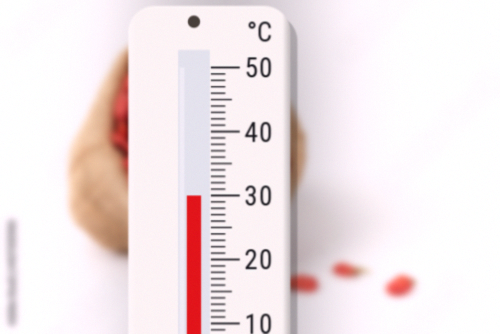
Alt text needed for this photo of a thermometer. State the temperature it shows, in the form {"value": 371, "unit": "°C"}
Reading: {"value": 30, "unit": "°C"}
